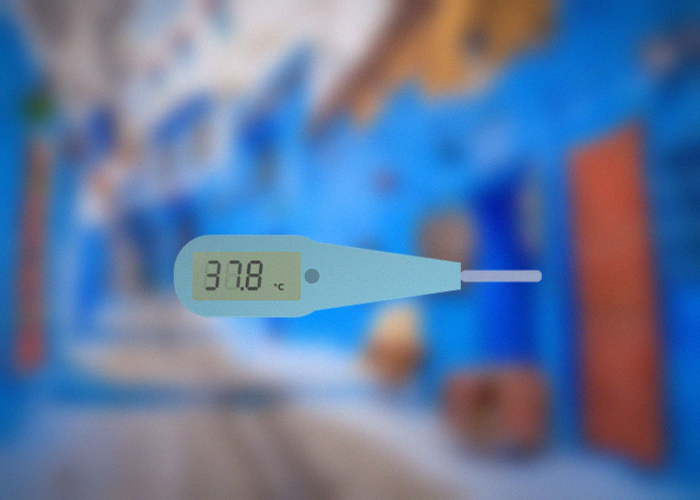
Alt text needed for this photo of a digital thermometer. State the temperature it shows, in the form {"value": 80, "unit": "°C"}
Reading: {"value": 37.8, "unit": "°C"}
